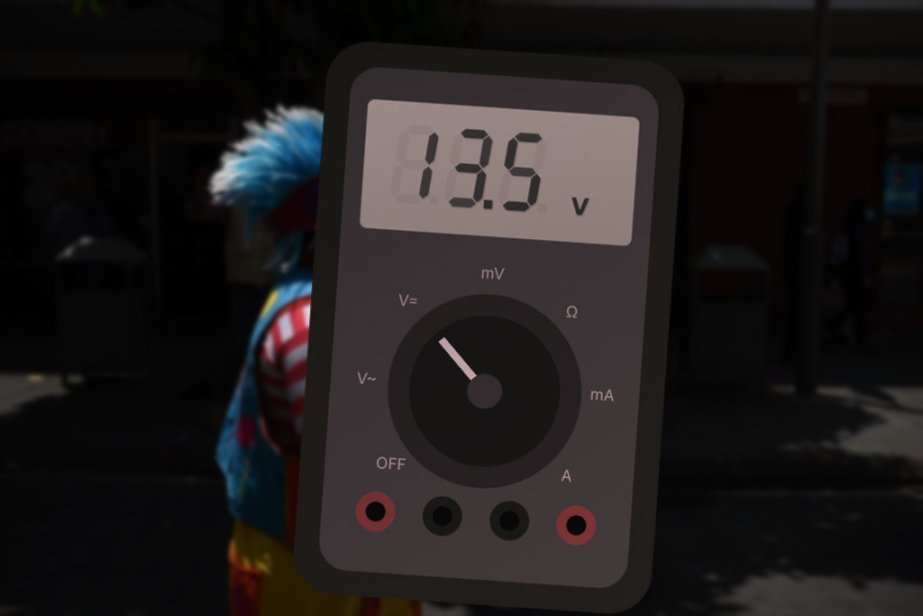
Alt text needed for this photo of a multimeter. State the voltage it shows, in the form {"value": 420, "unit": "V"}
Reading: {"value": 13.5, "unit": "V"}
